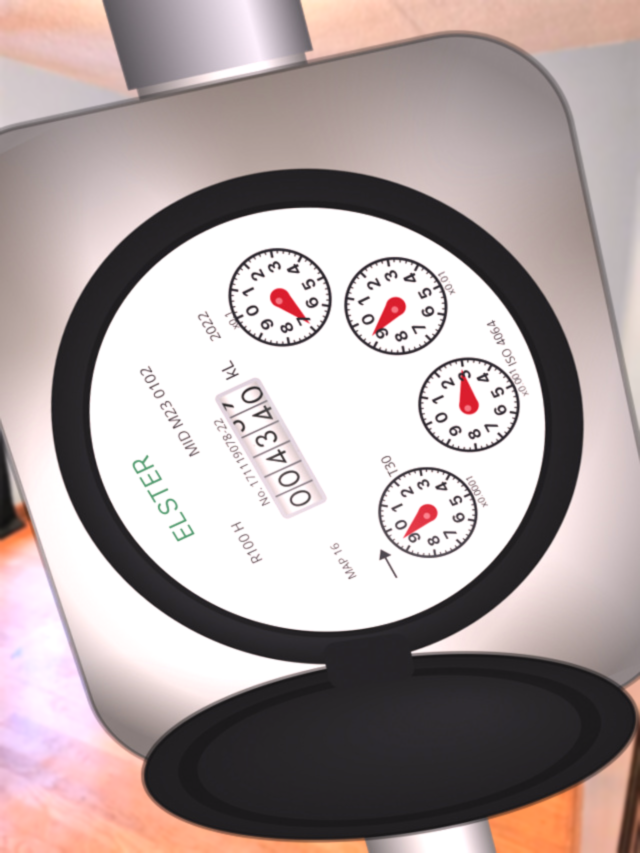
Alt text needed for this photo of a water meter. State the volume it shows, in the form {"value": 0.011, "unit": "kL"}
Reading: {"value": 4339.6929, "unit": "kL"}
